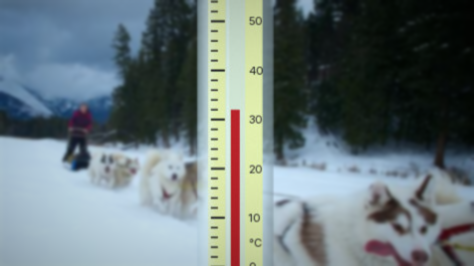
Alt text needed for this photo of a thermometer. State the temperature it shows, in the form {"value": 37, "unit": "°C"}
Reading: {"value": 32, "unit": "°C"}
